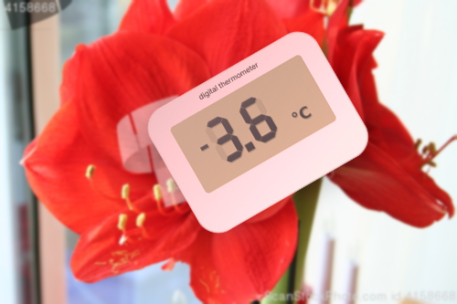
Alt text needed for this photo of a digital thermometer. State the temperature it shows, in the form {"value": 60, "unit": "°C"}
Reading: {"value": -3.6, "unit": "°C"}
